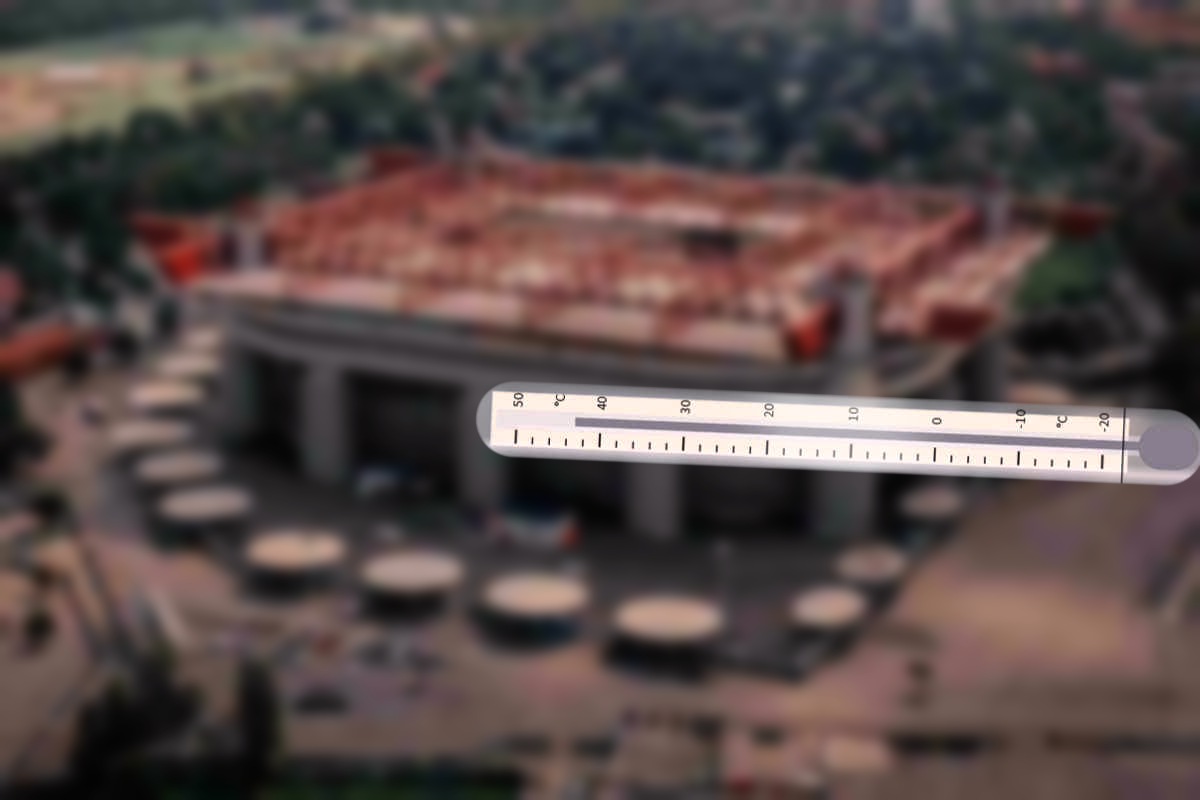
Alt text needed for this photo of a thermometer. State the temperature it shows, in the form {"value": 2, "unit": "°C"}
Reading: {"value": 43, "unit": "°C"}
